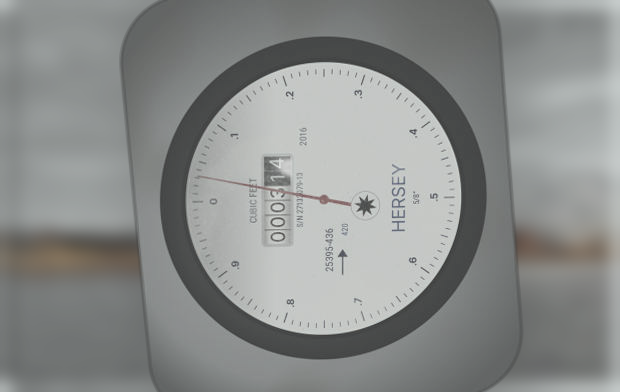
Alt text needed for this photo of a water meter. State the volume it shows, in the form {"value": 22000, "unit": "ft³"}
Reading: {"value": 314.03, "unit": "ft³"}
